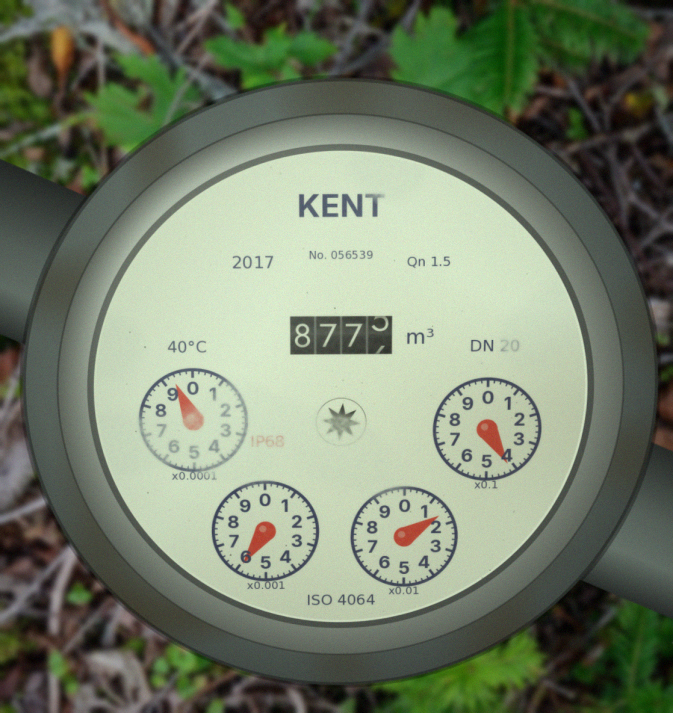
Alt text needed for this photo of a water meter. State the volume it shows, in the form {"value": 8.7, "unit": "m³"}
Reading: {"value": 8775.4159, "unit": "m³"}
